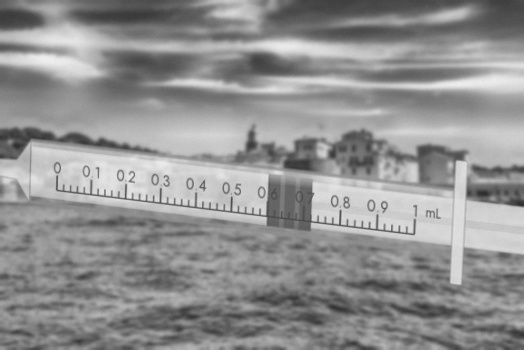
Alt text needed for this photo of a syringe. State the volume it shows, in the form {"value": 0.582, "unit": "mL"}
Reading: {"value": 0.6, "unit": "mL"}
